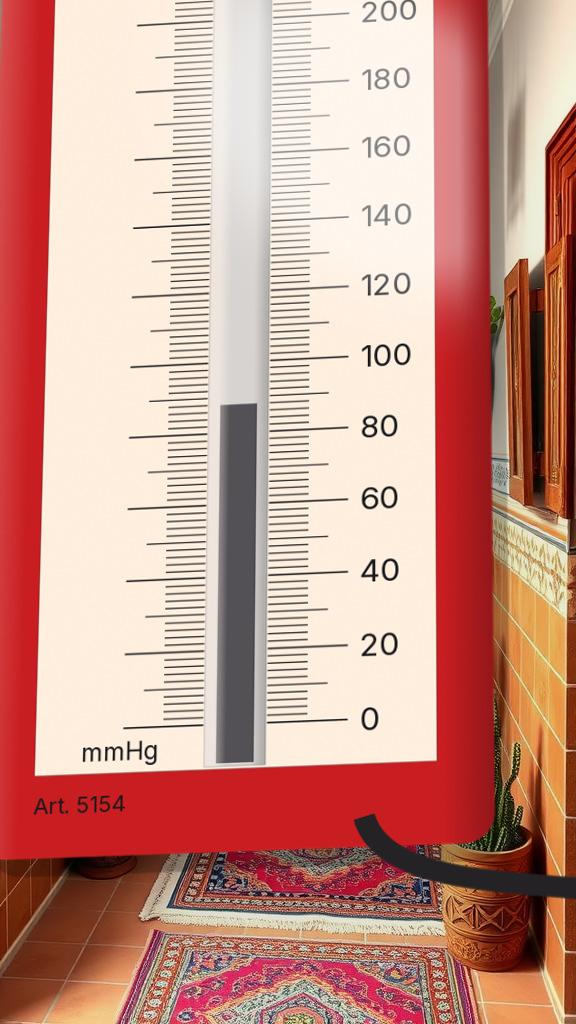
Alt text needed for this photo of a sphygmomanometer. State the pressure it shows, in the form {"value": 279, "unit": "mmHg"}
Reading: {"value": 88, "unit": "mmHg"}
